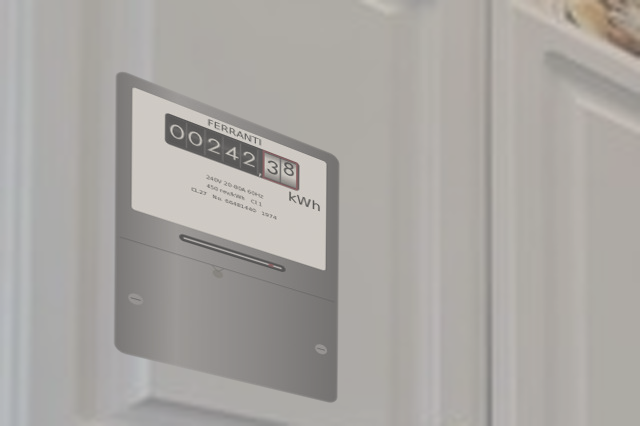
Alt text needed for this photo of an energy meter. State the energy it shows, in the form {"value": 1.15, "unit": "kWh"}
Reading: {"value": 242.38, "unit": "kWh"}
